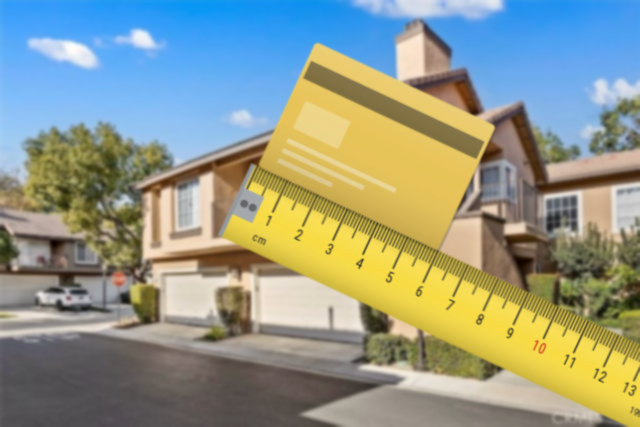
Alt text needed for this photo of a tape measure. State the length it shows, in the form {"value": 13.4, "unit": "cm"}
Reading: {"value": 6, "unit": "cm"}
